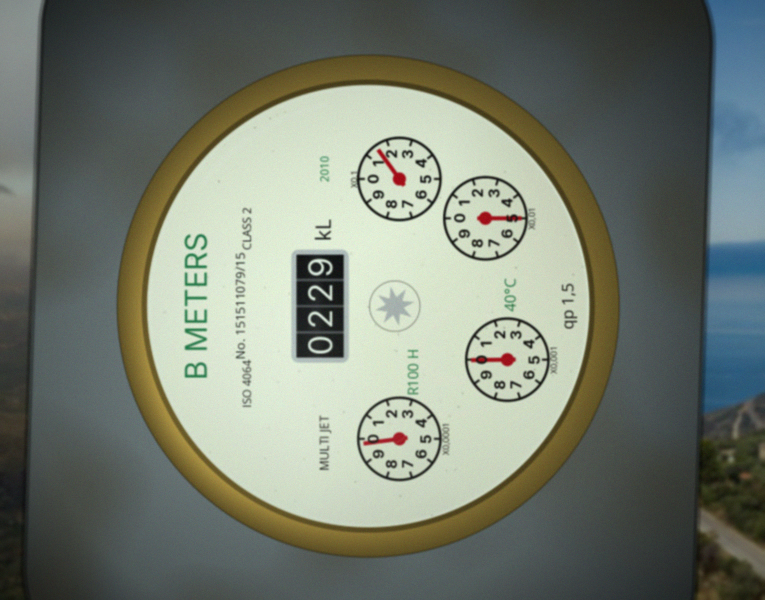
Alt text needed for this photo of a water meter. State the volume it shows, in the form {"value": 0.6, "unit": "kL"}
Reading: {"value": 229.1499, "unit": "kL"}
